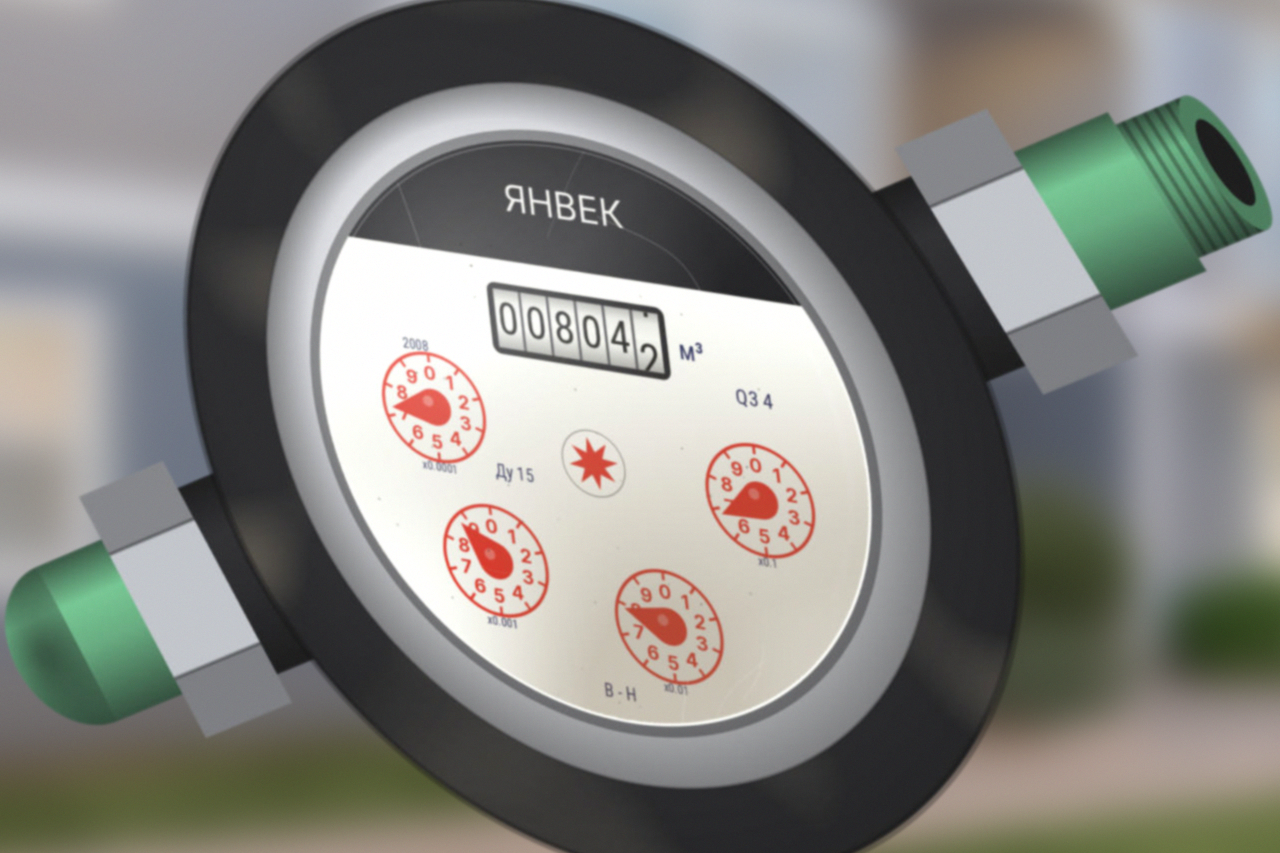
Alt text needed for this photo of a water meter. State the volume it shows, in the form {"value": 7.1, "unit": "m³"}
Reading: {"value": 8041.6787, "unit": "m³"}
